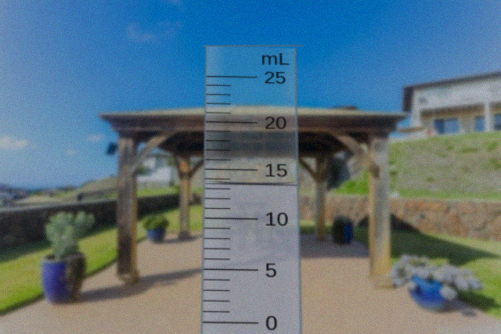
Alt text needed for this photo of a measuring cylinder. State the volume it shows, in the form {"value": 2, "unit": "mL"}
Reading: {"value": 13.5, "unit": "mL"}
